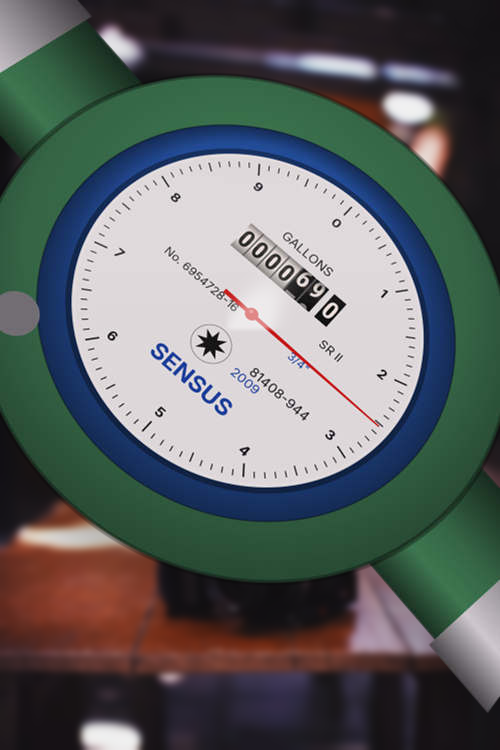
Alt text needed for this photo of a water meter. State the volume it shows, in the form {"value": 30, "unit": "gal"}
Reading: {"value": 692.5, "unit": "gal"}
